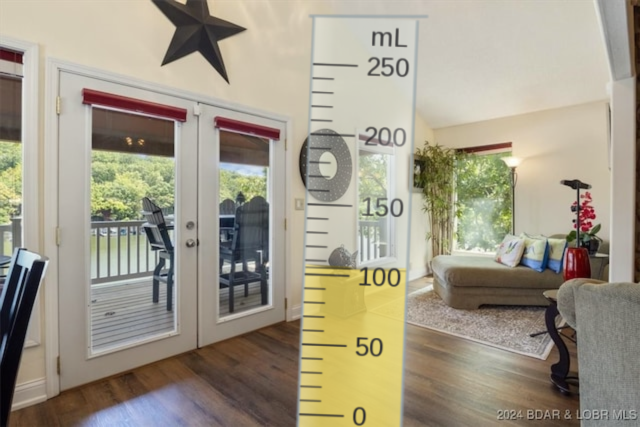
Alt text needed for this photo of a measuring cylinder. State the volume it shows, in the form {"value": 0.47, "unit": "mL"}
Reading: {"value": 105, "unit": "mL"}
